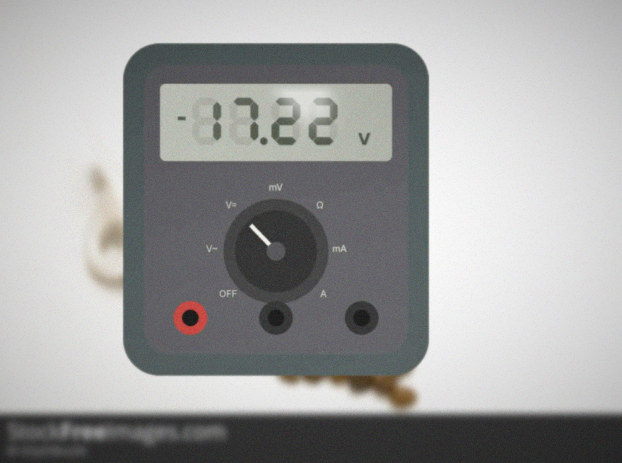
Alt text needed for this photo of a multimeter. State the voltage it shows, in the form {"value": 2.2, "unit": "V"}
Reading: {"value": -17.22, "unit": "V"}
